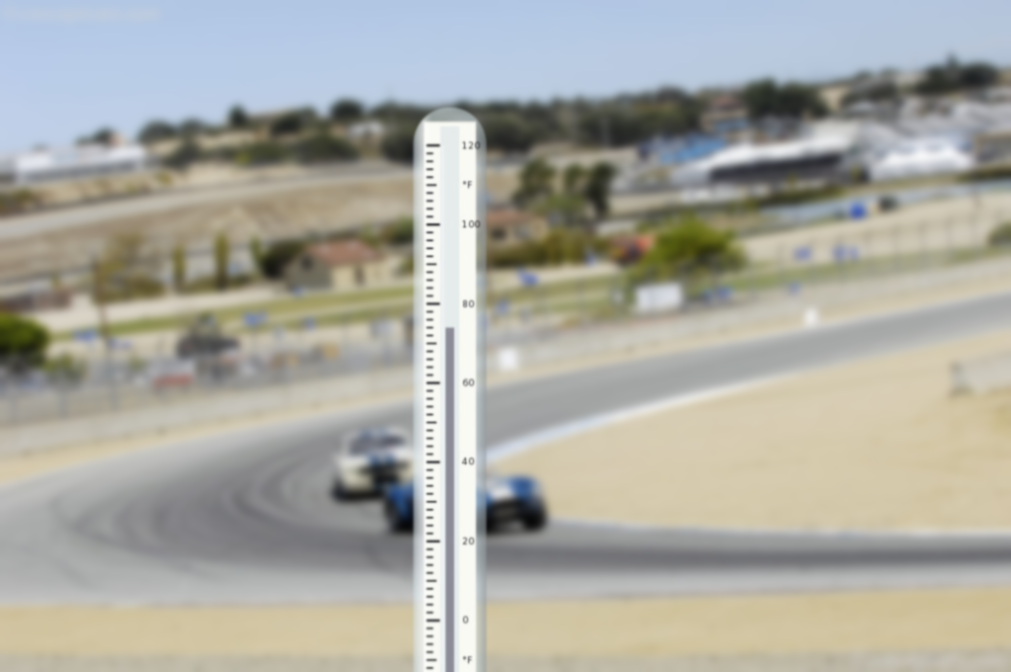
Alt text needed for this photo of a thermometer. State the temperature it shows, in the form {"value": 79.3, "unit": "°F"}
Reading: {"value": 74, "unit": "°F"}
